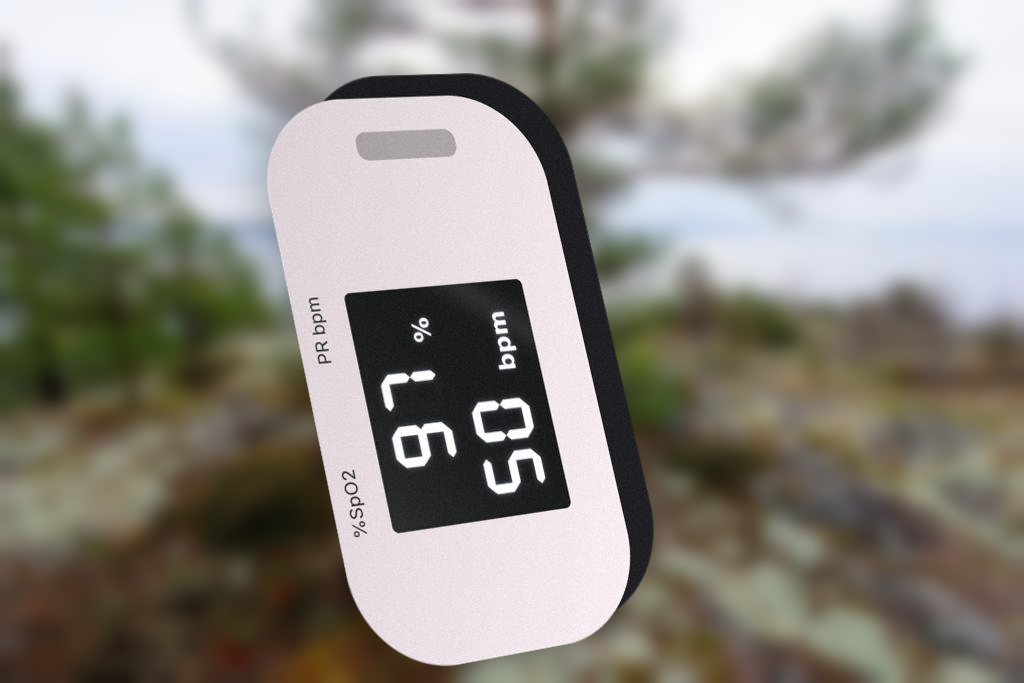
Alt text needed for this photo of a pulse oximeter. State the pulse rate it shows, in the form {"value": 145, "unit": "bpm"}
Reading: {"value": 50, "unit": "bpm"}
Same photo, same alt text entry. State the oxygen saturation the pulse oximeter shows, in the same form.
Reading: {"value": 97, "unit": "%"}
